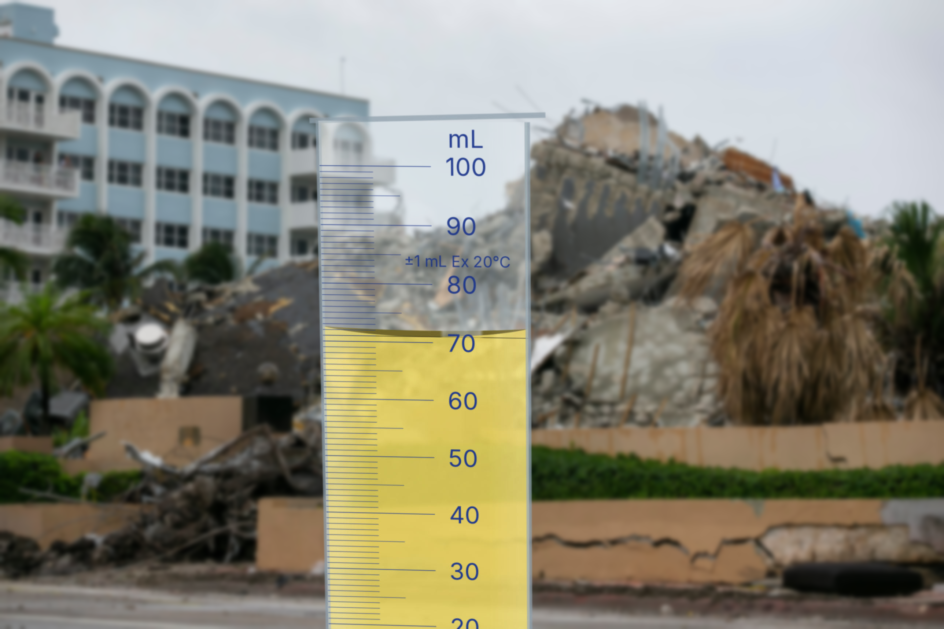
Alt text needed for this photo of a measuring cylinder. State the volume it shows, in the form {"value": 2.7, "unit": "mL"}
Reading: {"value": 71, "unit": "mL"}
